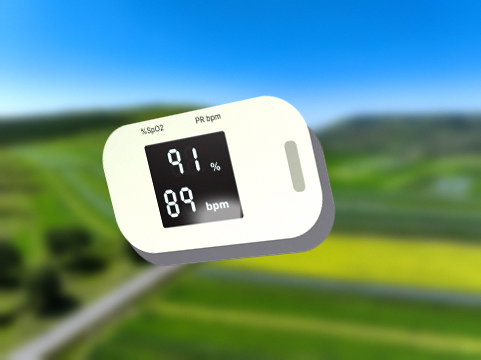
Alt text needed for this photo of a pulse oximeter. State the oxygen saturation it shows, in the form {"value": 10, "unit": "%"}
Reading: {"value": 91, "unit": "%"}
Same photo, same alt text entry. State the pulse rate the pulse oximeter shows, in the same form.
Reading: {"value": 89, "unit": "bpm"}
